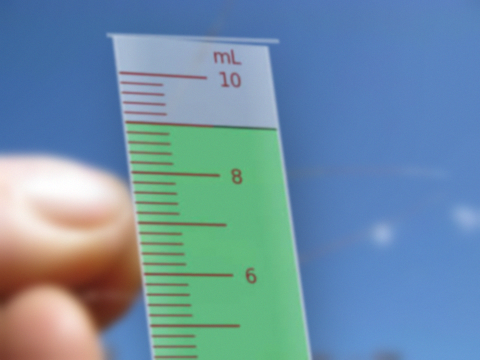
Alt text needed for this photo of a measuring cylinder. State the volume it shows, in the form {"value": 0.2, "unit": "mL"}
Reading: {"value": 9, "unit": "mL"}
